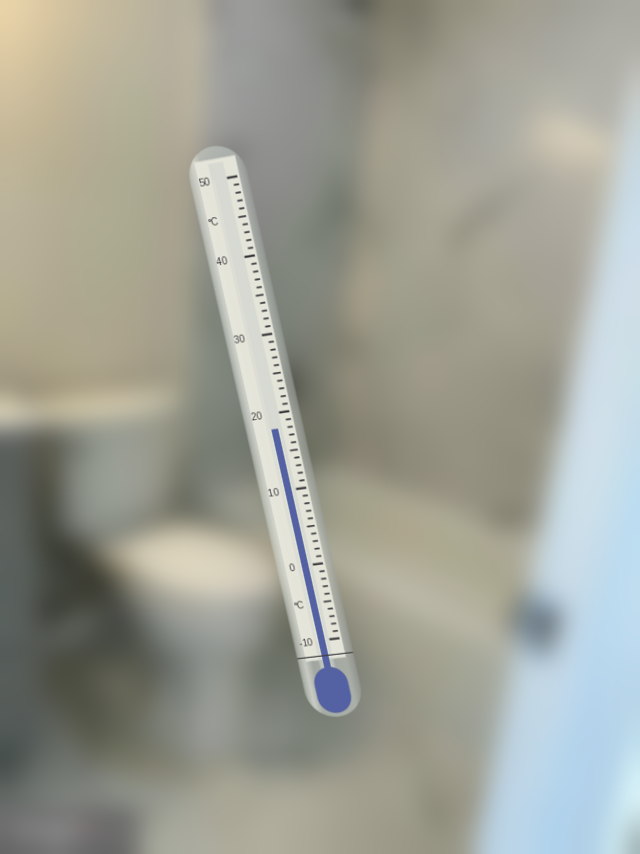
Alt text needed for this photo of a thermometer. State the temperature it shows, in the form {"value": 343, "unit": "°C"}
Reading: {"value": 18, "unit": "°C"}
